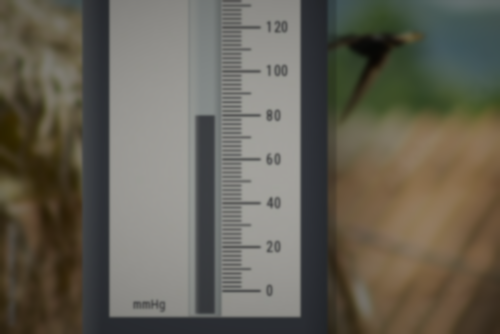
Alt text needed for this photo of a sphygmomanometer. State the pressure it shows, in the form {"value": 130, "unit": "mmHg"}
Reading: {"value": 80, "unit": "mmHg"}
